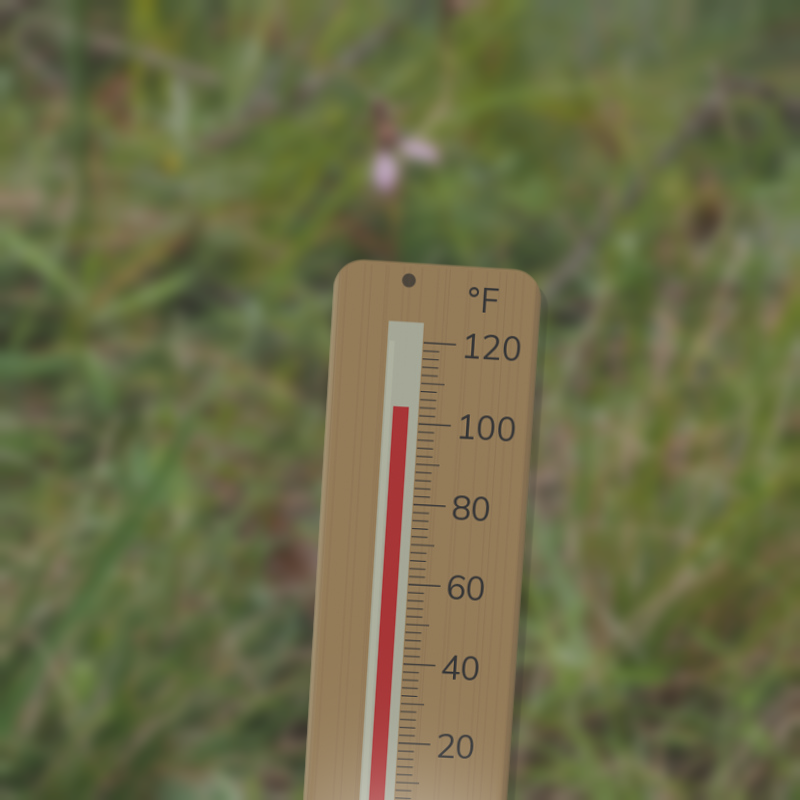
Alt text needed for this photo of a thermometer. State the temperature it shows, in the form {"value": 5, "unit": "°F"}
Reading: {"value": 104, "unit": "°F"}
